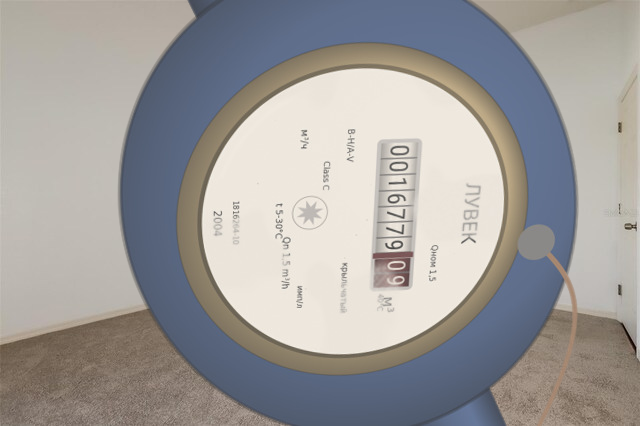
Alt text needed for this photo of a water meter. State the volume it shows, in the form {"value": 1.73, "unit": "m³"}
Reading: {"value": 16779.09, "unit": "m³"}
